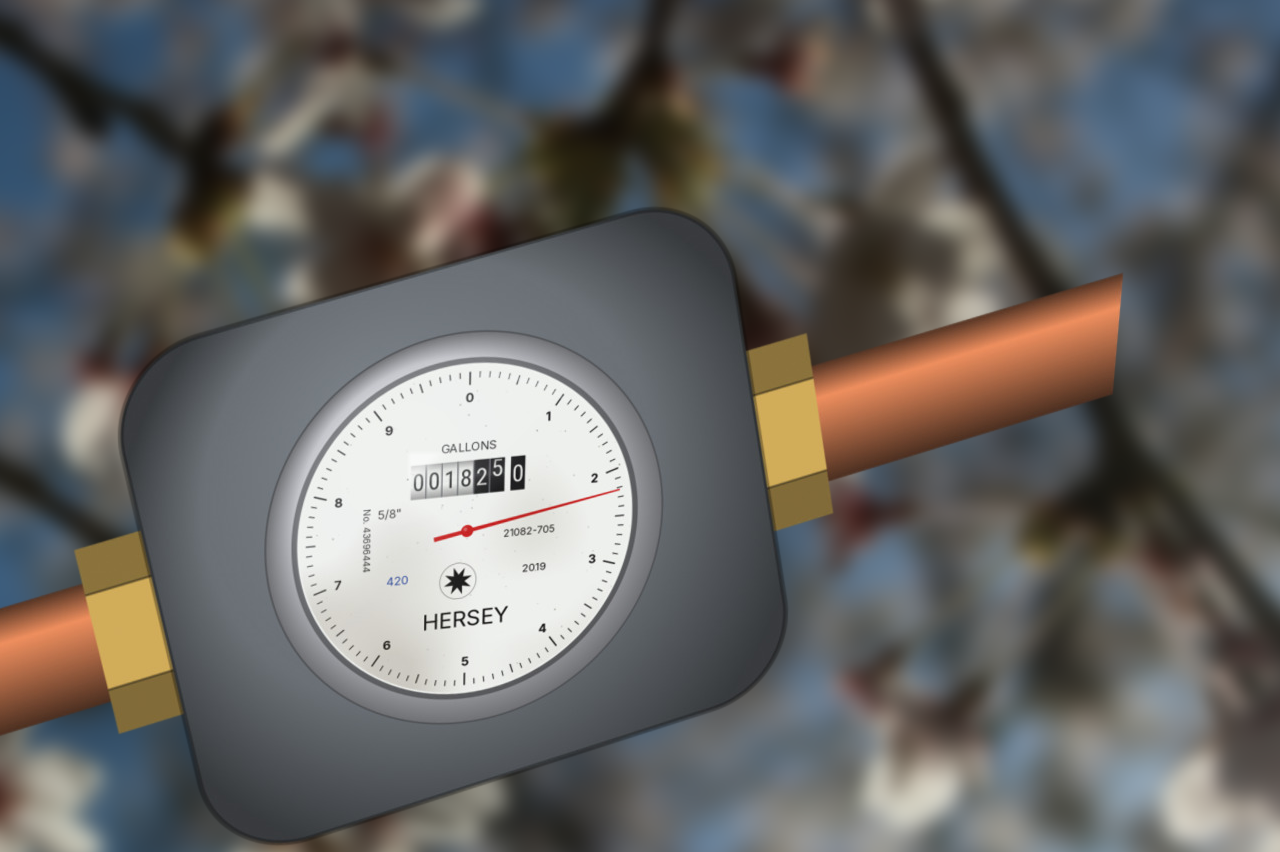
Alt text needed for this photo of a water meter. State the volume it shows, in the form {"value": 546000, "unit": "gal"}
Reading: {"value": 18252.2, "unit": "gal"}
